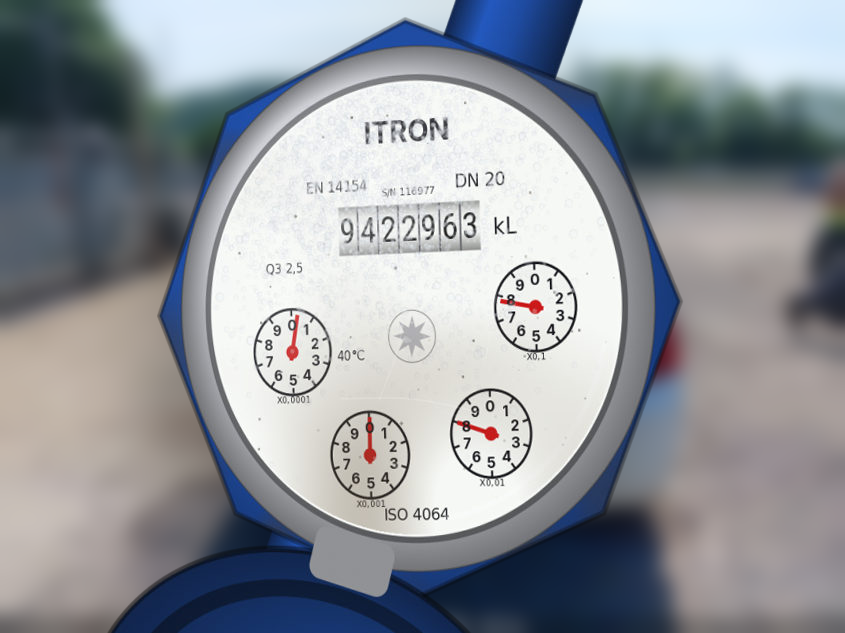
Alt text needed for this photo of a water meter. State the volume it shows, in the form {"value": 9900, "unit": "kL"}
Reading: {"value": 9422963.7800, "unit": "kL"}
